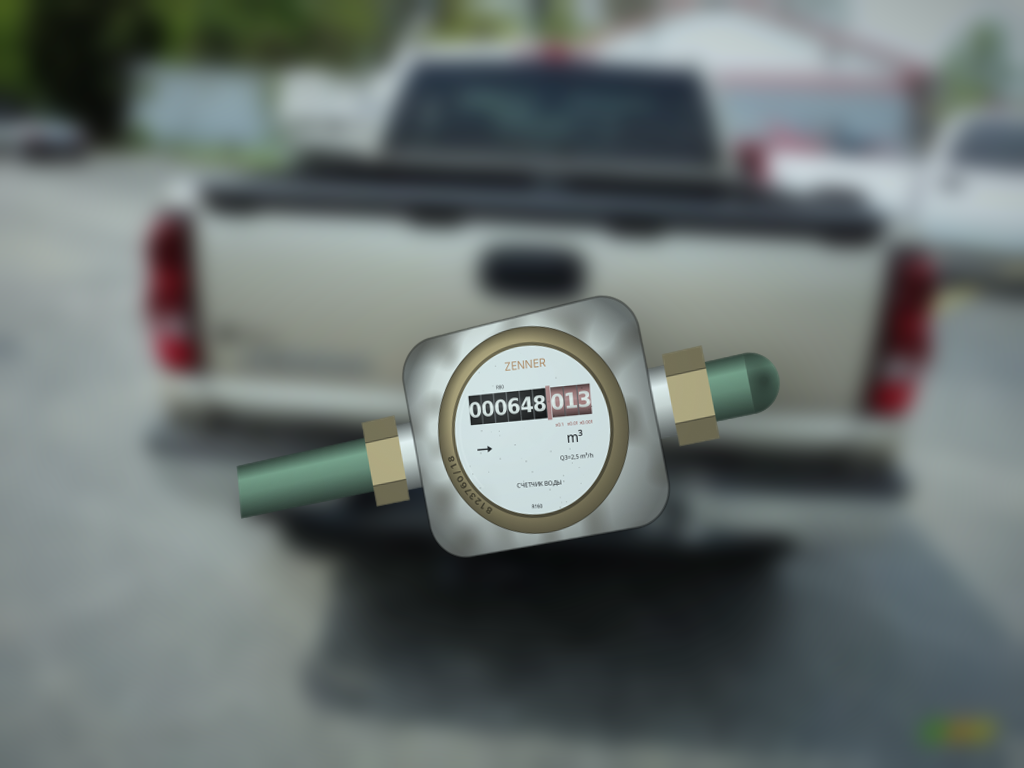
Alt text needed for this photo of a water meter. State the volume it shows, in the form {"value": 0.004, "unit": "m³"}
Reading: {"value": 648.013, "unit": "m³"}
